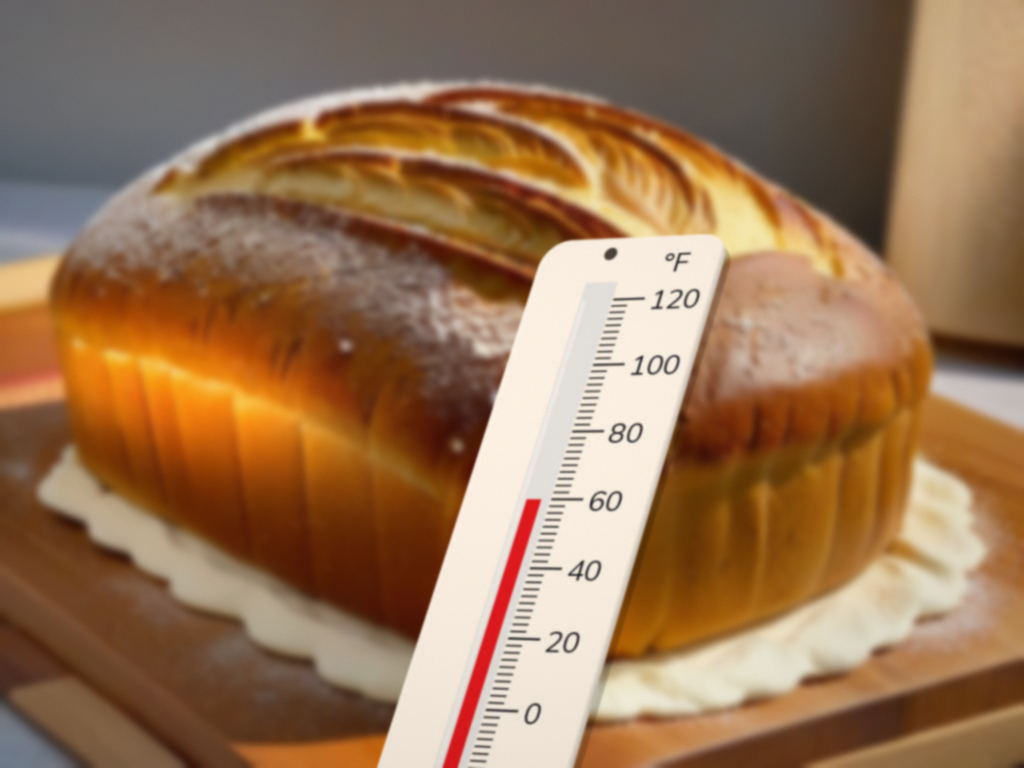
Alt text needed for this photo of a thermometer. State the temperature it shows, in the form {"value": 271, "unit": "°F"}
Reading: {"value": 60, "unit": "°F"}
